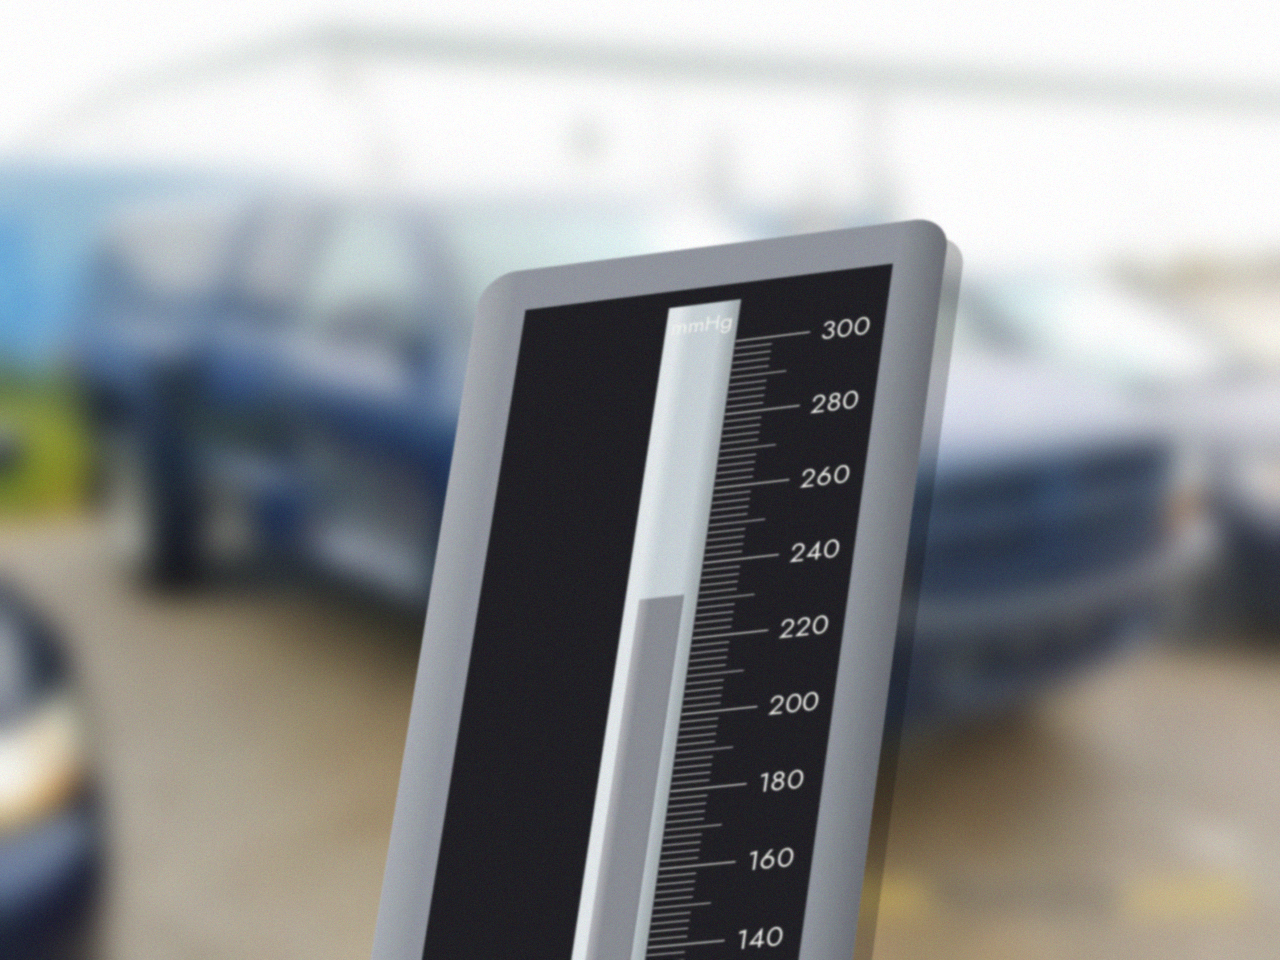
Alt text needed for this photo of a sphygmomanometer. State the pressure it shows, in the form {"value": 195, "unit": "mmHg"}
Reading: {"value": 232, "unit": "mmHg"}
